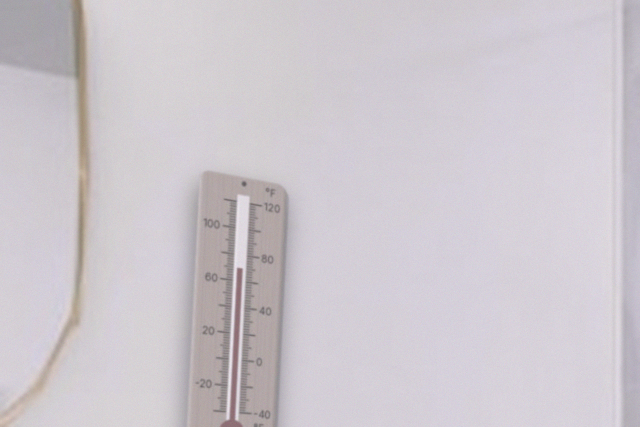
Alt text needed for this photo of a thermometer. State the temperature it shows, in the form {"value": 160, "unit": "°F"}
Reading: {"value": 70, "unit": "°F"}
